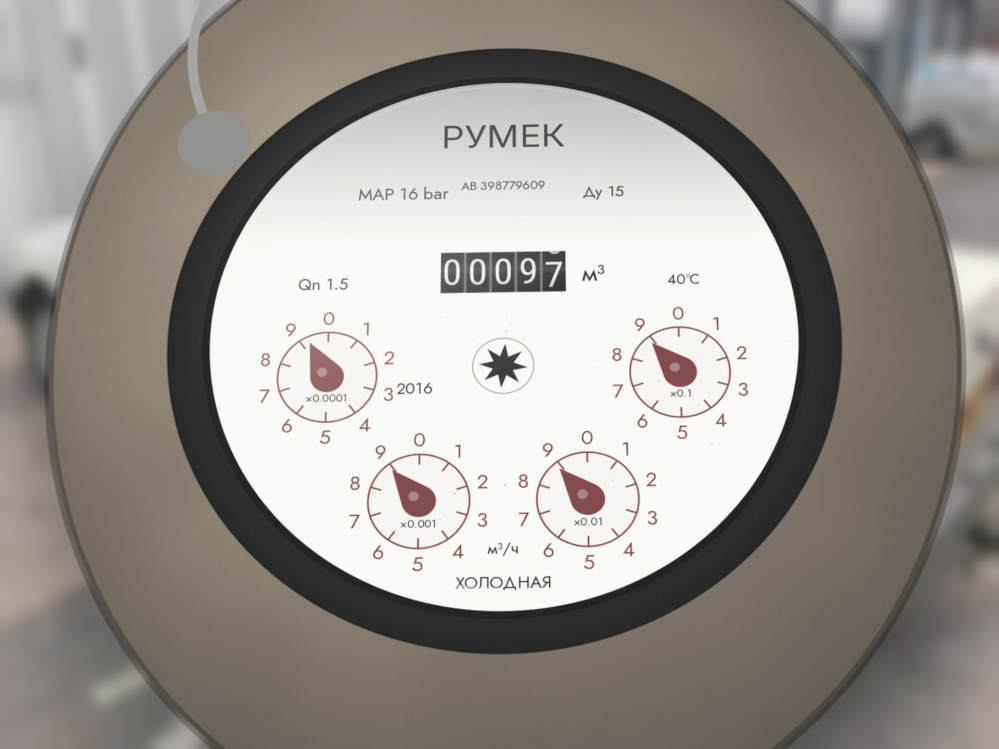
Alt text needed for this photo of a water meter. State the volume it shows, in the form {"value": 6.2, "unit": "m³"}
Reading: {"value": 96.8889, "unit": "m³"}
